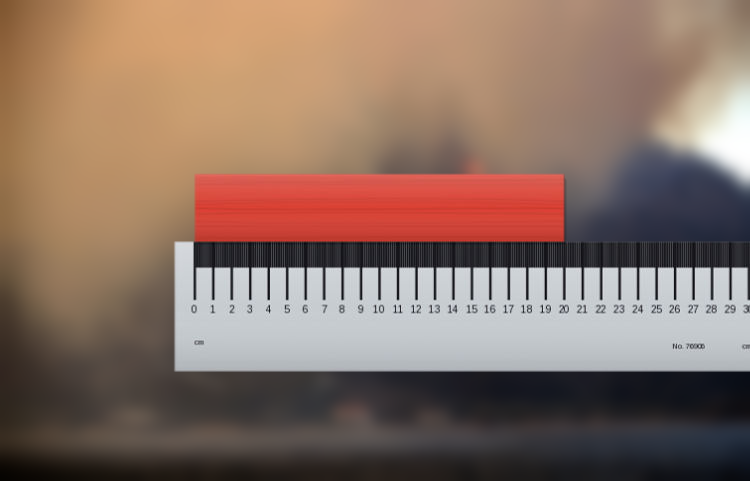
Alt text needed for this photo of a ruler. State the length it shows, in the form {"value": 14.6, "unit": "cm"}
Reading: {"value": 20, "unit": "cm"}
